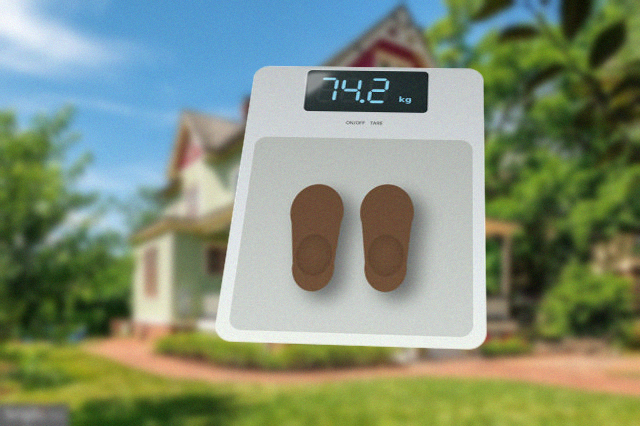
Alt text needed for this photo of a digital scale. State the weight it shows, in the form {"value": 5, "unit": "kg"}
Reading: {"value": 74.2, "unit": "kg"}
